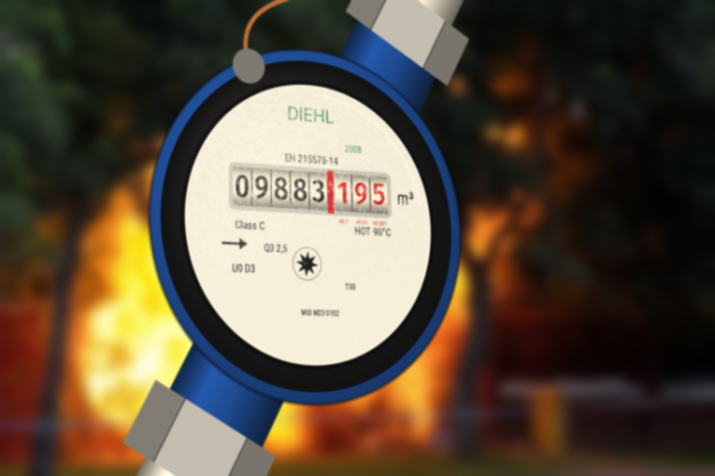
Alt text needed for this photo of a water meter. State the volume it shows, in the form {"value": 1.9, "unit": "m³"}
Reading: {"value": 9883.195, "unit": "m³"}
